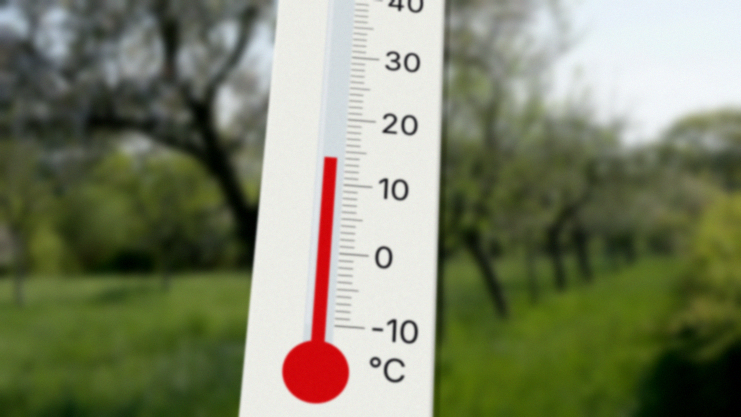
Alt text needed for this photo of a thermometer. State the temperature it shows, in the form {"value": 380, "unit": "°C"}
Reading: {"value": 14, "unit": "°C"}
